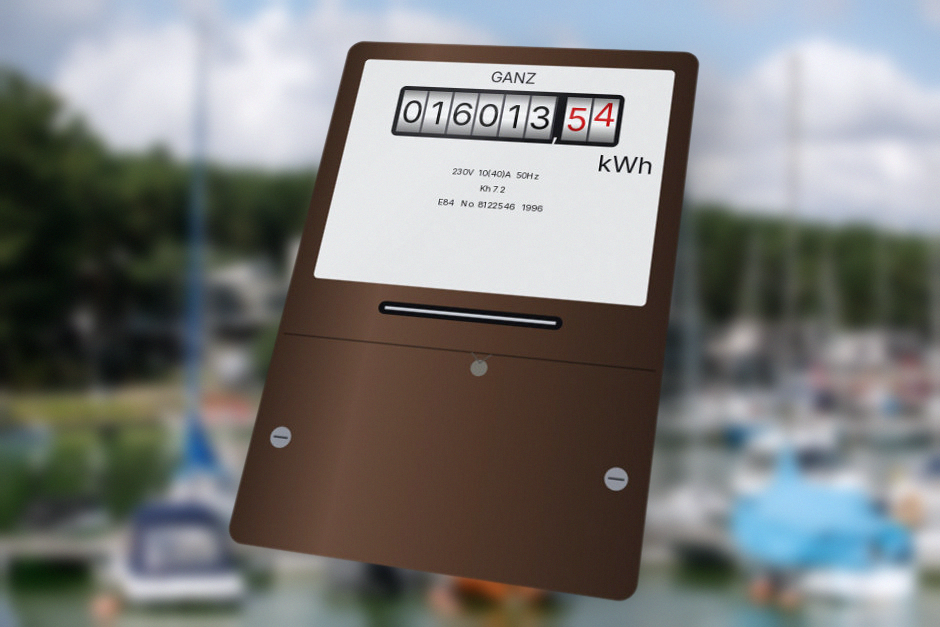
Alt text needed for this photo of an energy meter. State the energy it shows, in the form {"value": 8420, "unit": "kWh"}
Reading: {"value": 16013.54, "unit": "kWh"}
